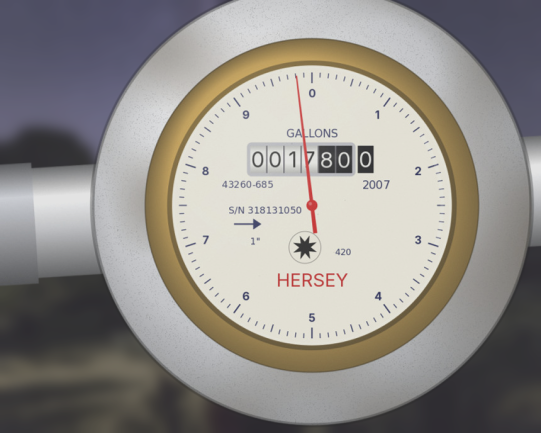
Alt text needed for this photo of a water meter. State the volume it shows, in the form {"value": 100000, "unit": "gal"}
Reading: {"value": 17799.8, "unit": "gal"}
